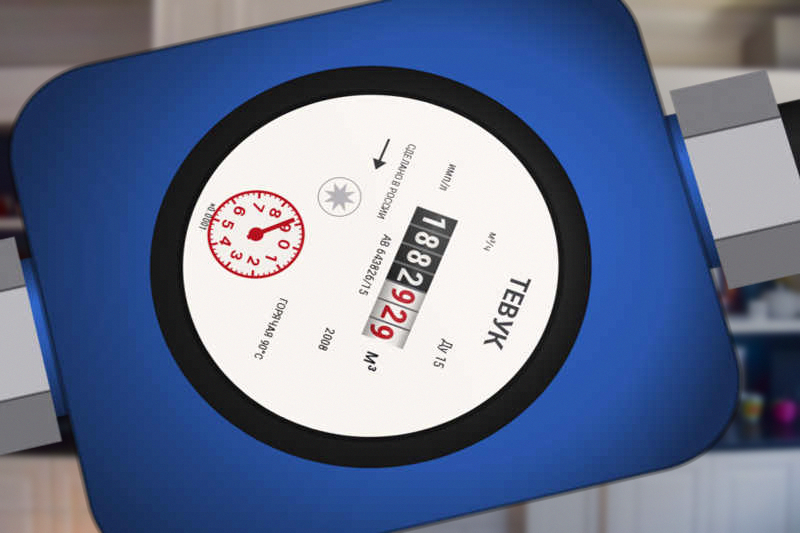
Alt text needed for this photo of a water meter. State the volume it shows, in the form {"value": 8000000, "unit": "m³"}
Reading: {"value": 1882.9288, "unit": "m³"}
